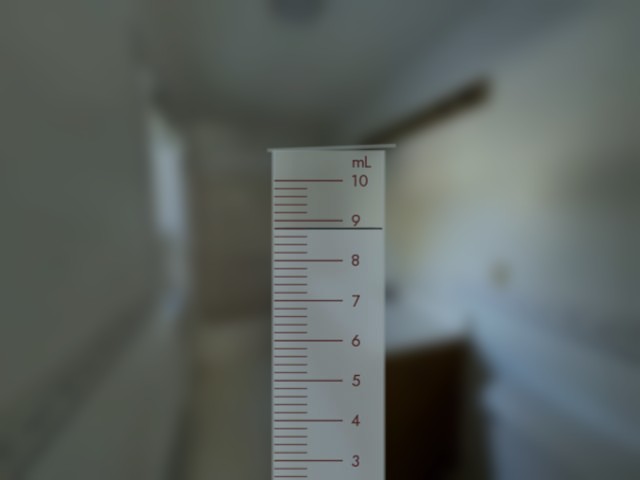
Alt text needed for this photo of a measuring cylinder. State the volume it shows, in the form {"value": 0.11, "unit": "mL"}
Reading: {"value": 8.8, "unit": "mL"}
